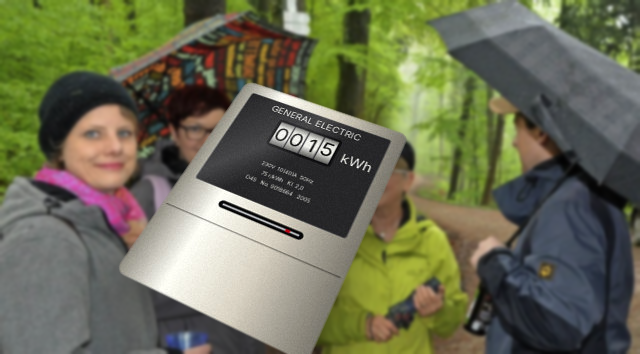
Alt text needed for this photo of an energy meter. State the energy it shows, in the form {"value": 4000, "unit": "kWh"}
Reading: {"value": 15, "unit": "kWh"}
